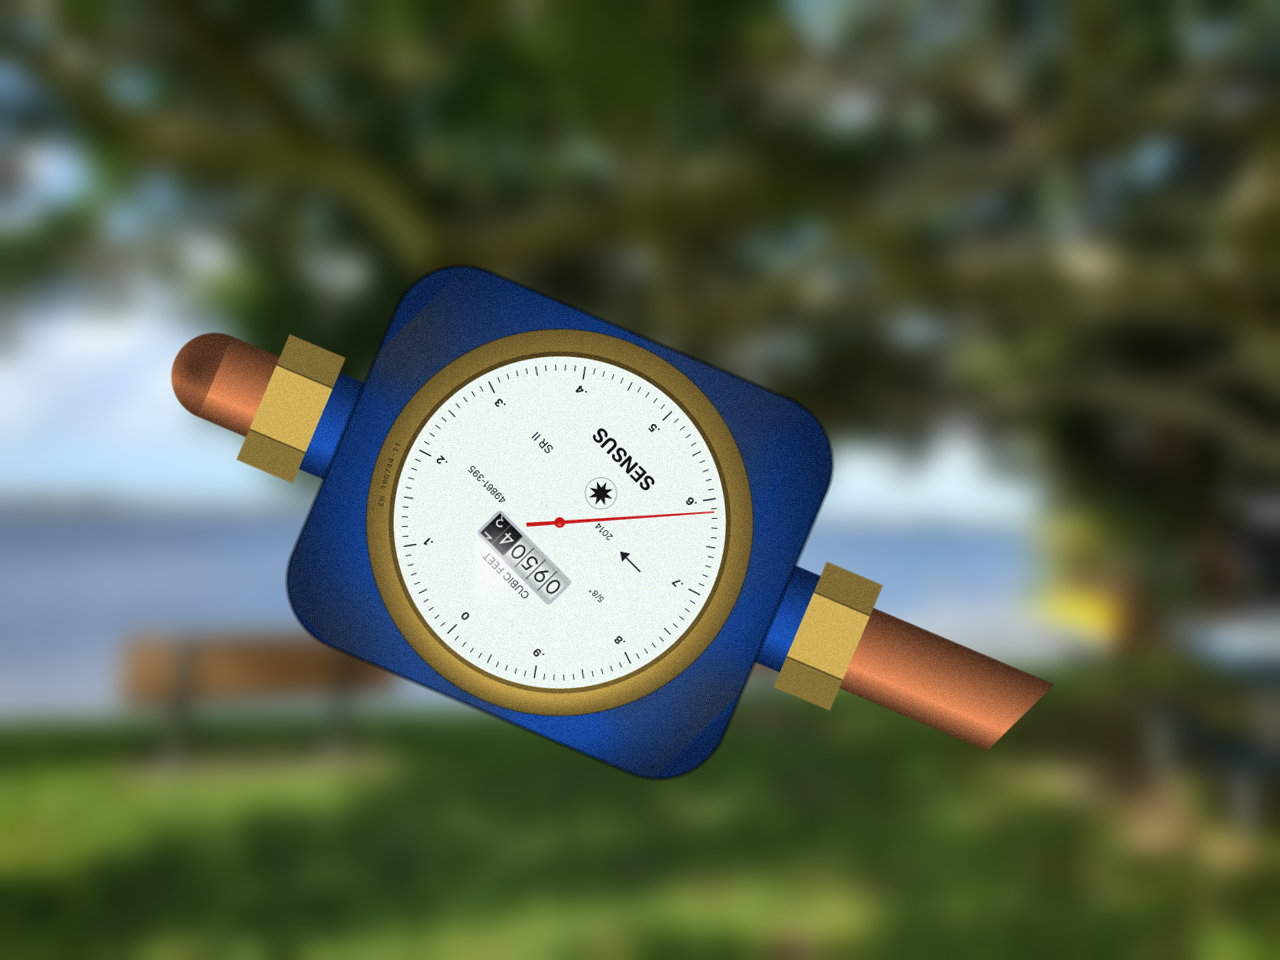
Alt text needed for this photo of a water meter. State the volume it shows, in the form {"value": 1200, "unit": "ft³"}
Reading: {"value": 95042.61, "unit": "ft³"}
